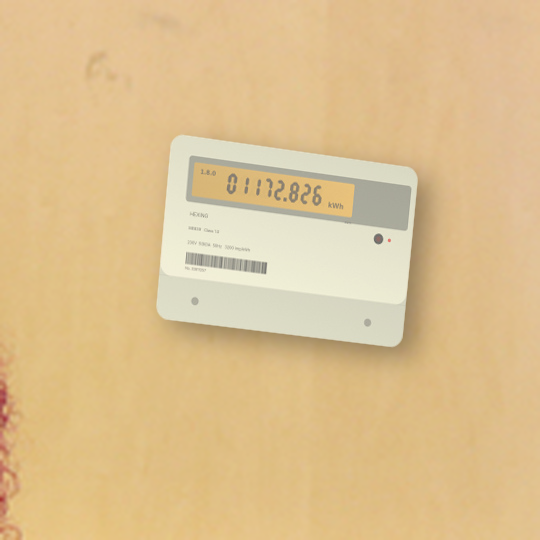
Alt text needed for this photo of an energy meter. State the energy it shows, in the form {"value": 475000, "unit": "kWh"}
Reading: {"value": 1172.826, "unit": "kWh"}
